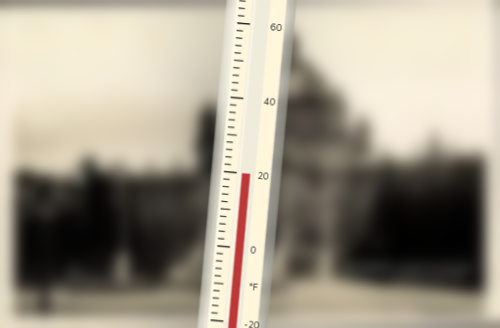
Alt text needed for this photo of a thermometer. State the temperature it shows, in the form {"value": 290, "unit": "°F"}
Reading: {"value": 20, "unit": "°F"}
